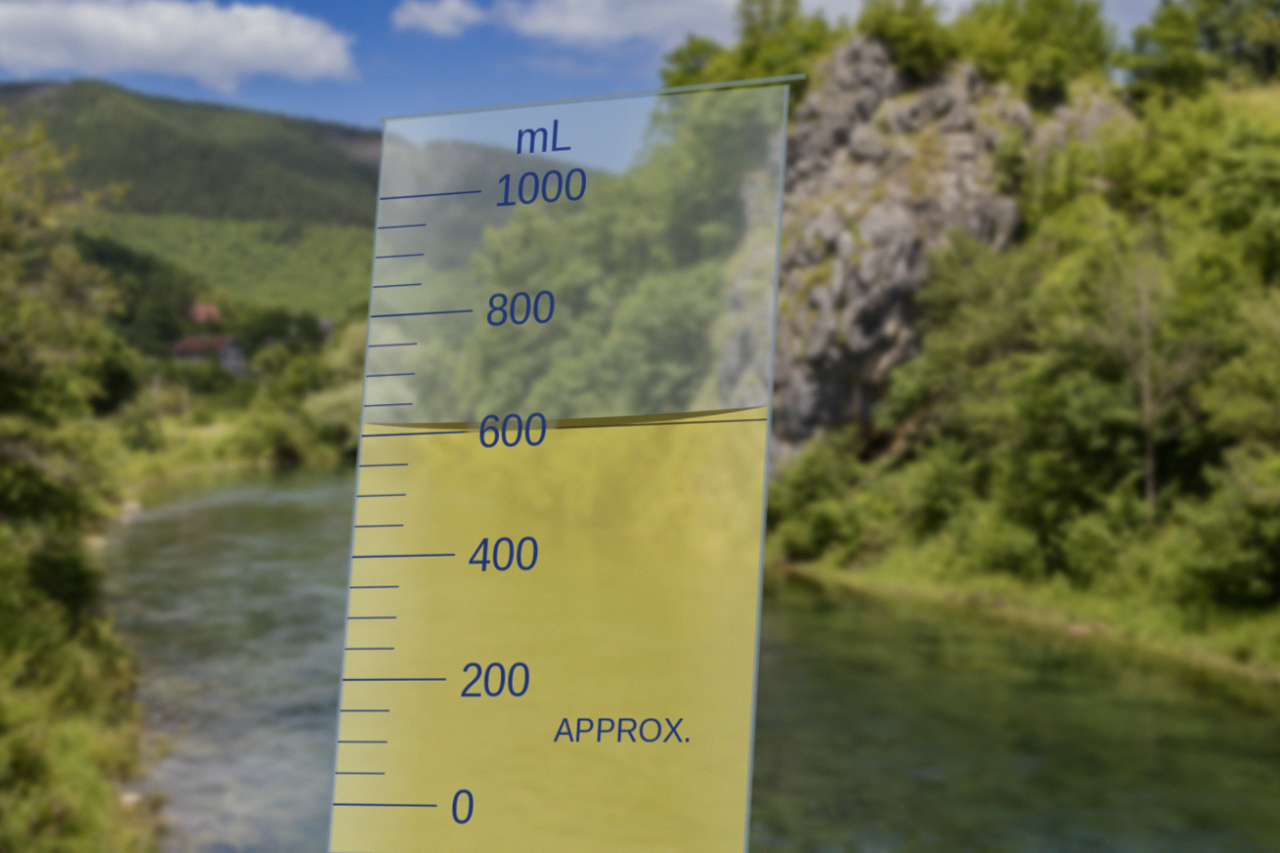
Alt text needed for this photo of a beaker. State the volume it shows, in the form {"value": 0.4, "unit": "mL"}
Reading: {"value": 600, "unit": "mL"}
